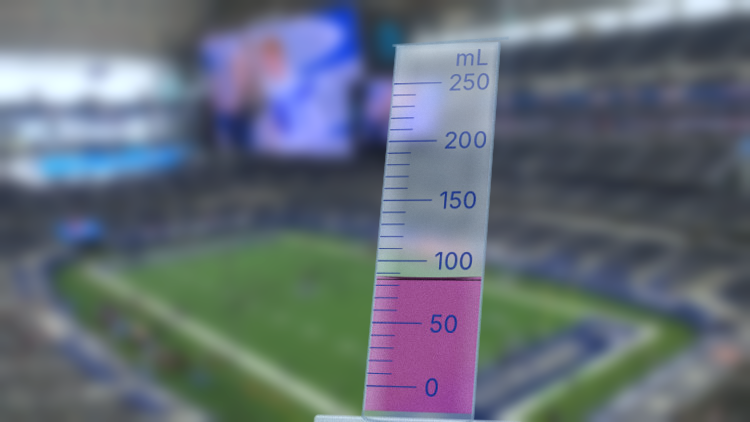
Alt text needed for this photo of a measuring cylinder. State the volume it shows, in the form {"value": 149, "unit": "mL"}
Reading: {"value": 85, "unit": "mL"}
